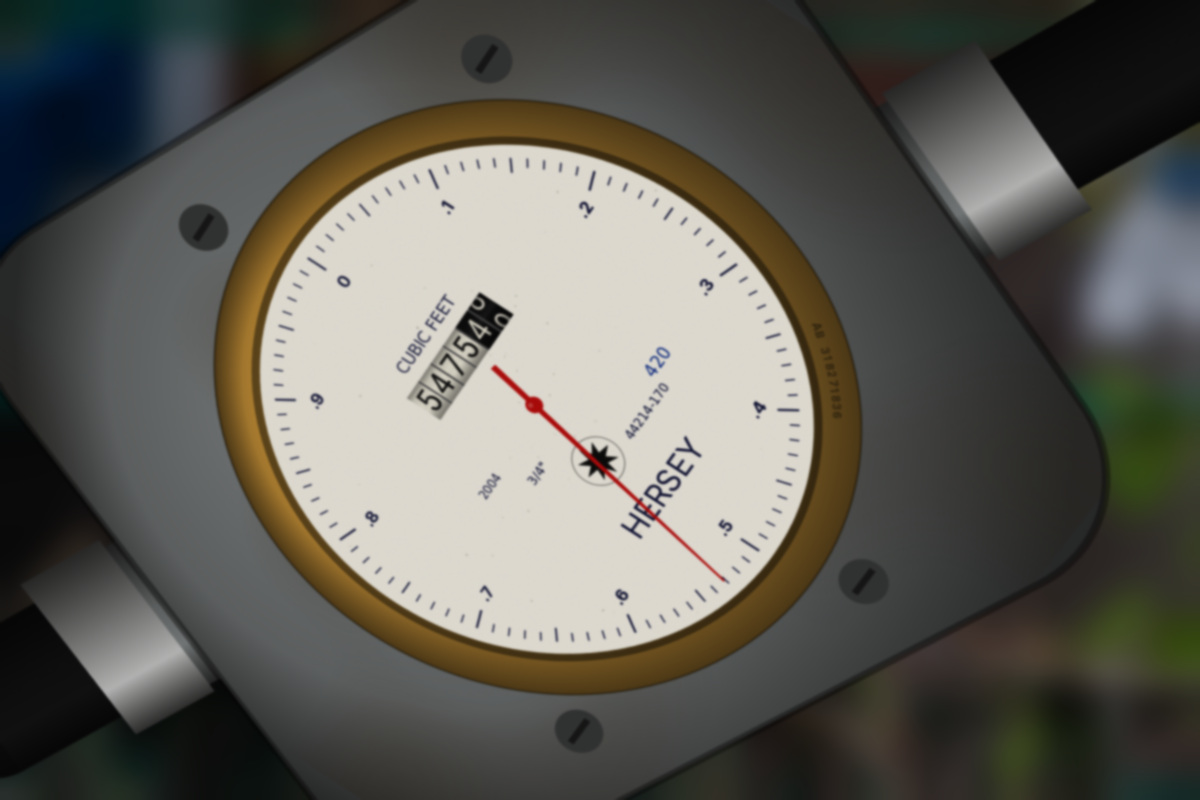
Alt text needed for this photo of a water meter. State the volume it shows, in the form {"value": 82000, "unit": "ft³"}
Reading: {"value": 547548.53, "unit": "ft³"}
